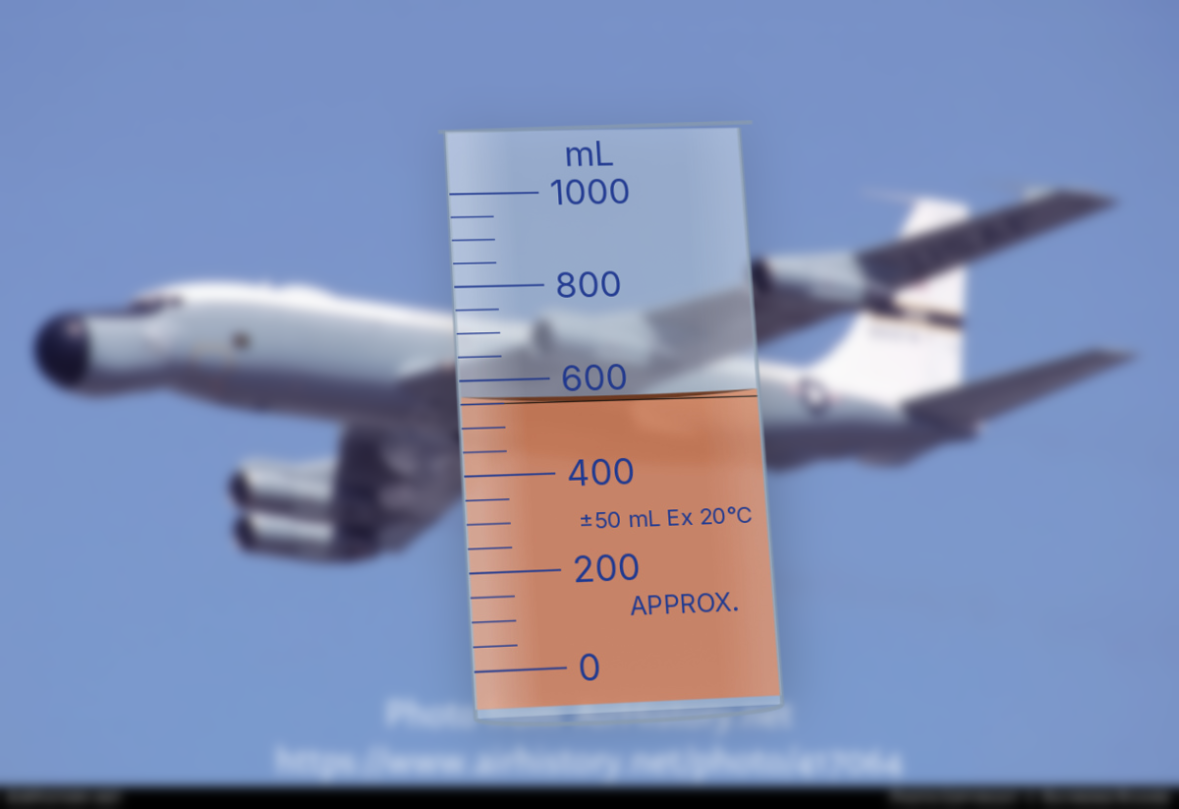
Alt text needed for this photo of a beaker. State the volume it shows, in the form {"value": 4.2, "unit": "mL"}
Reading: {"value": 550, "unit": "mL"}
